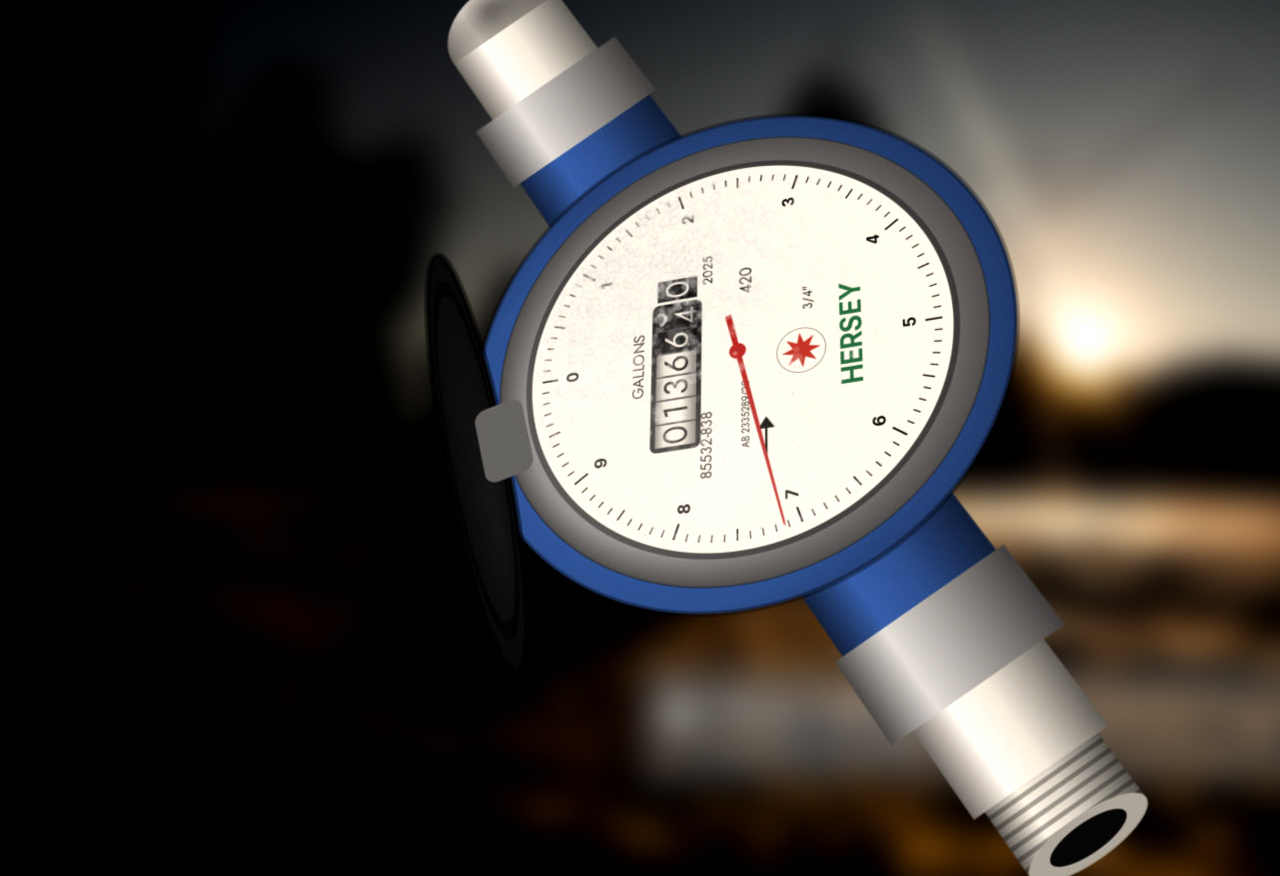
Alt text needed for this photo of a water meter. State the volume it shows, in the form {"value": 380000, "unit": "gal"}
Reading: {"value": 136637.1, "unit": "gal"}
